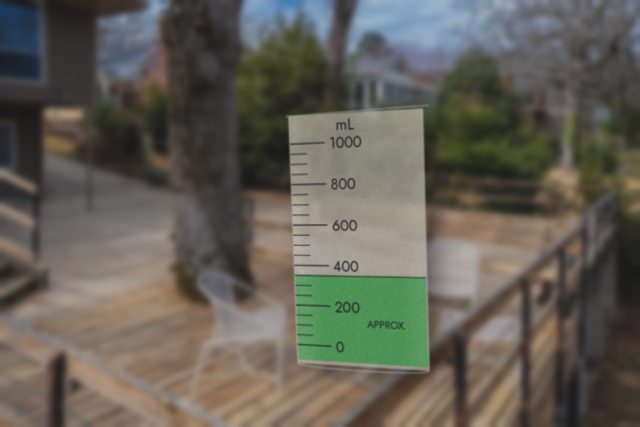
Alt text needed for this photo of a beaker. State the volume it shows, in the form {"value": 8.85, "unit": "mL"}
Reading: {"value": 350, "unit": "mL"}
